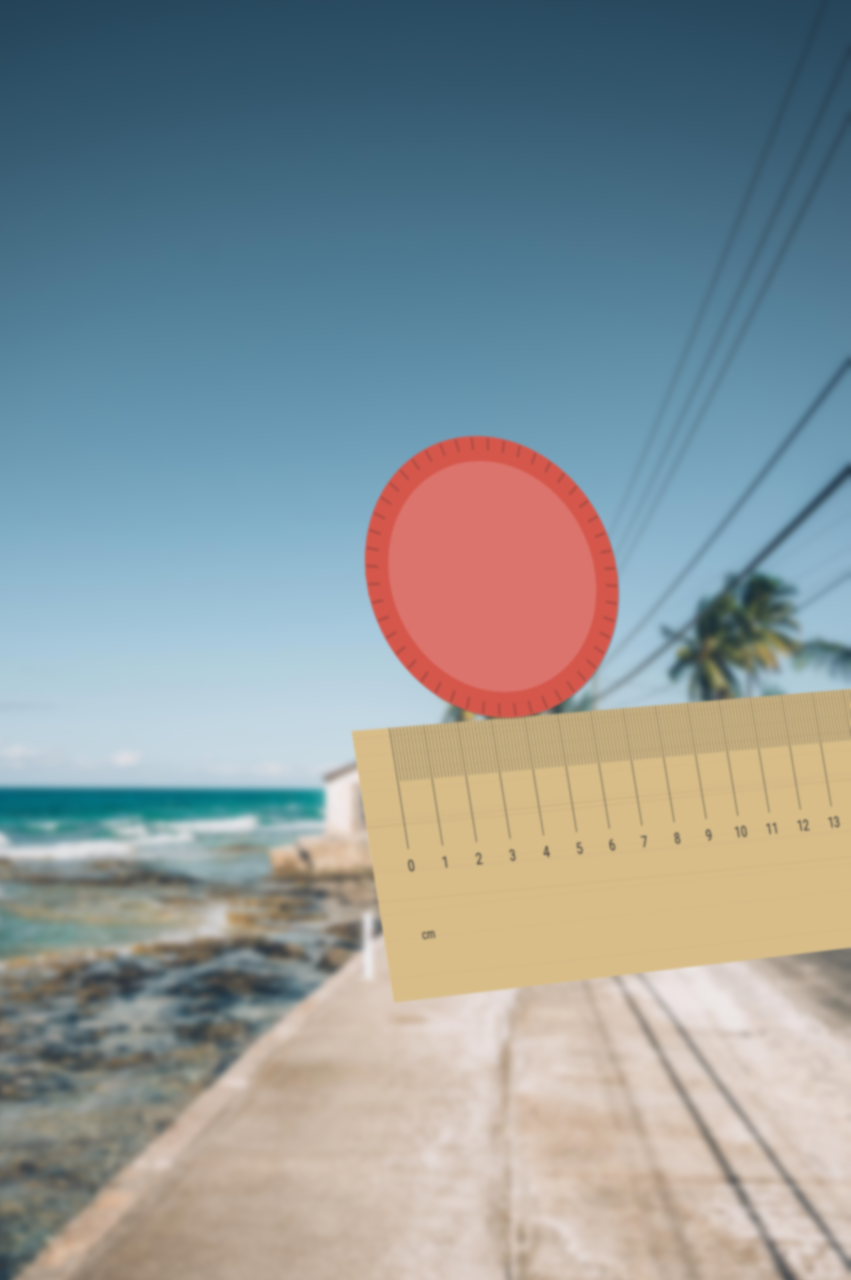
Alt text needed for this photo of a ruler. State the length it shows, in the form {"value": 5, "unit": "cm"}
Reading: {"value": 7.5, "unit": "cm"}
